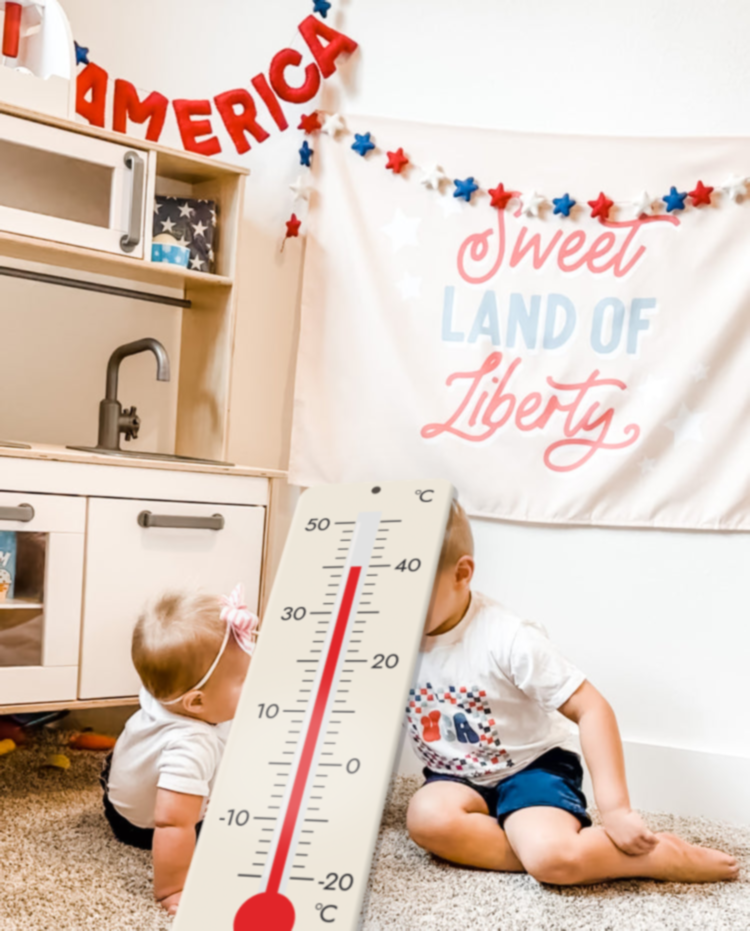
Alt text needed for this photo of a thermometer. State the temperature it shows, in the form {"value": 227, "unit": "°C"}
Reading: {"value": 40, "unit": "°C"}
